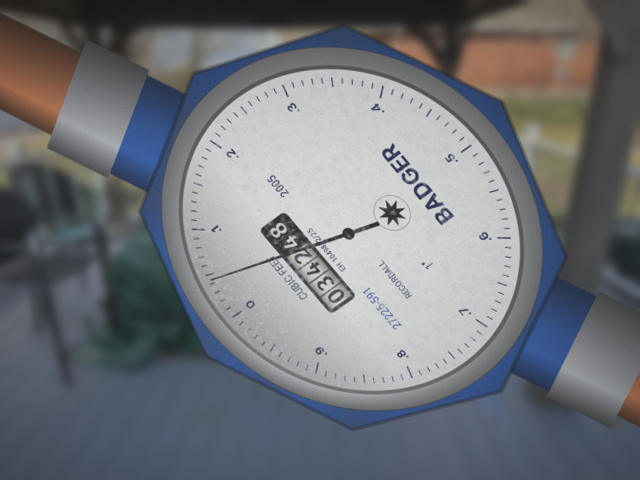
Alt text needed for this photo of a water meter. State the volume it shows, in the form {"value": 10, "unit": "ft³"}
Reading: {"value": 34248.04, "unit": "ft³"}
